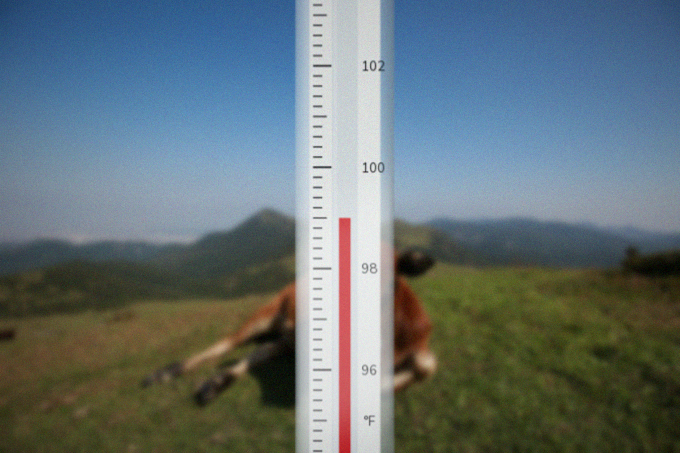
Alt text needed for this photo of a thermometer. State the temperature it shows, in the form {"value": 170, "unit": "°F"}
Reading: {"value": 99, "unit": "°F"}
